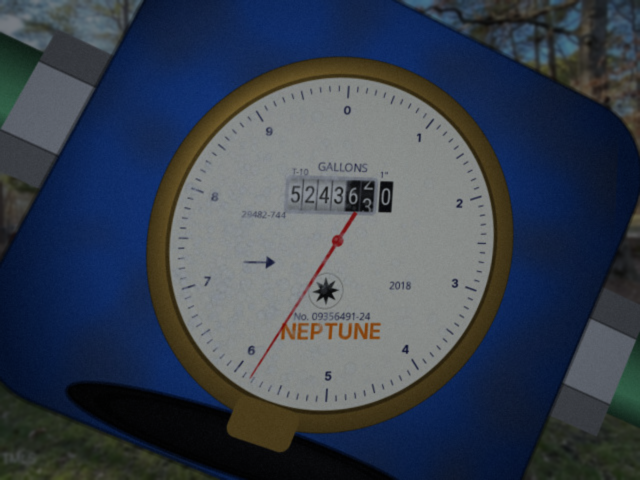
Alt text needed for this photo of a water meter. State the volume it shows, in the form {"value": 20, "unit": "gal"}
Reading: {"value": 5243625.8, "unit": "gal"}
